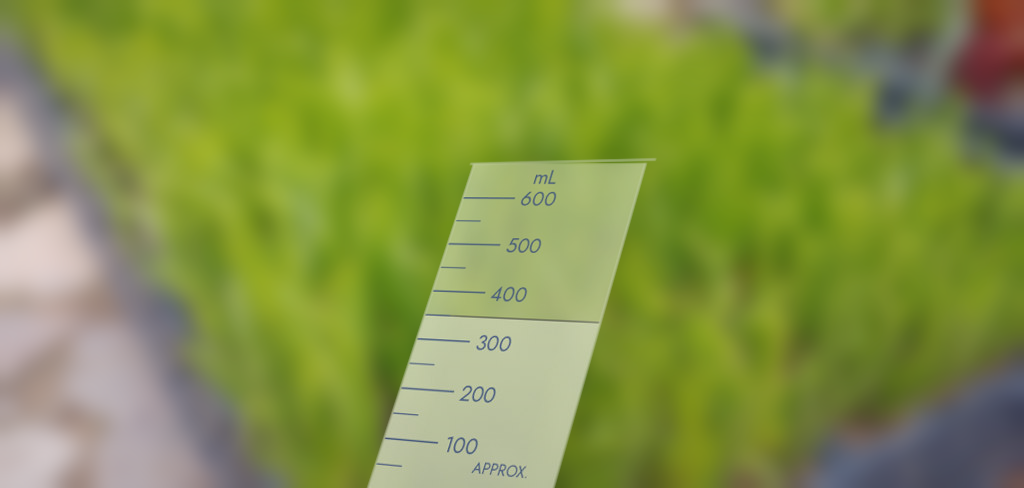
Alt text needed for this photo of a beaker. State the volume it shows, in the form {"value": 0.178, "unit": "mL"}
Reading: {"value": 350, "unit": "mL"}
